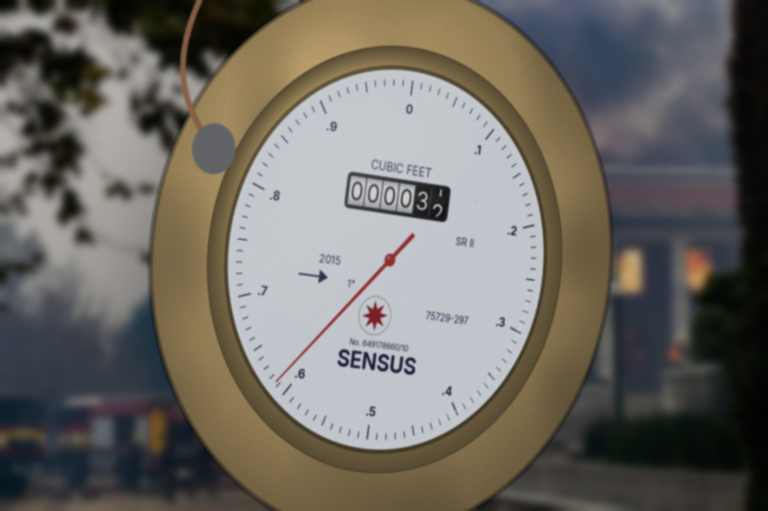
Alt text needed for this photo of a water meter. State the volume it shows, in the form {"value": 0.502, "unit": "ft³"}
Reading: {"value": 31.61, "unit": "ft³"}
